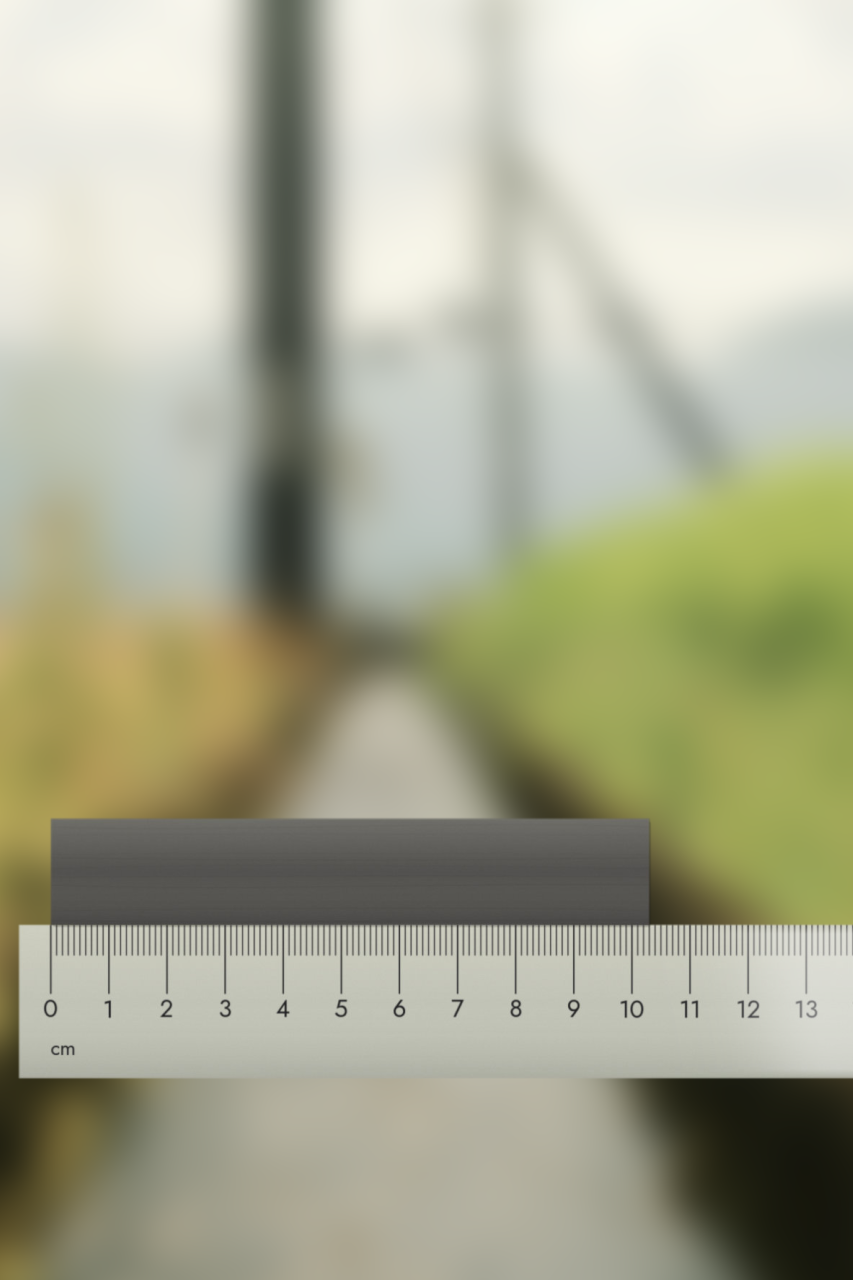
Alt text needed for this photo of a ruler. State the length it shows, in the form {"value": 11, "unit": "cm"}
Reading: {"value": 10.3, "unit": "cm"}
